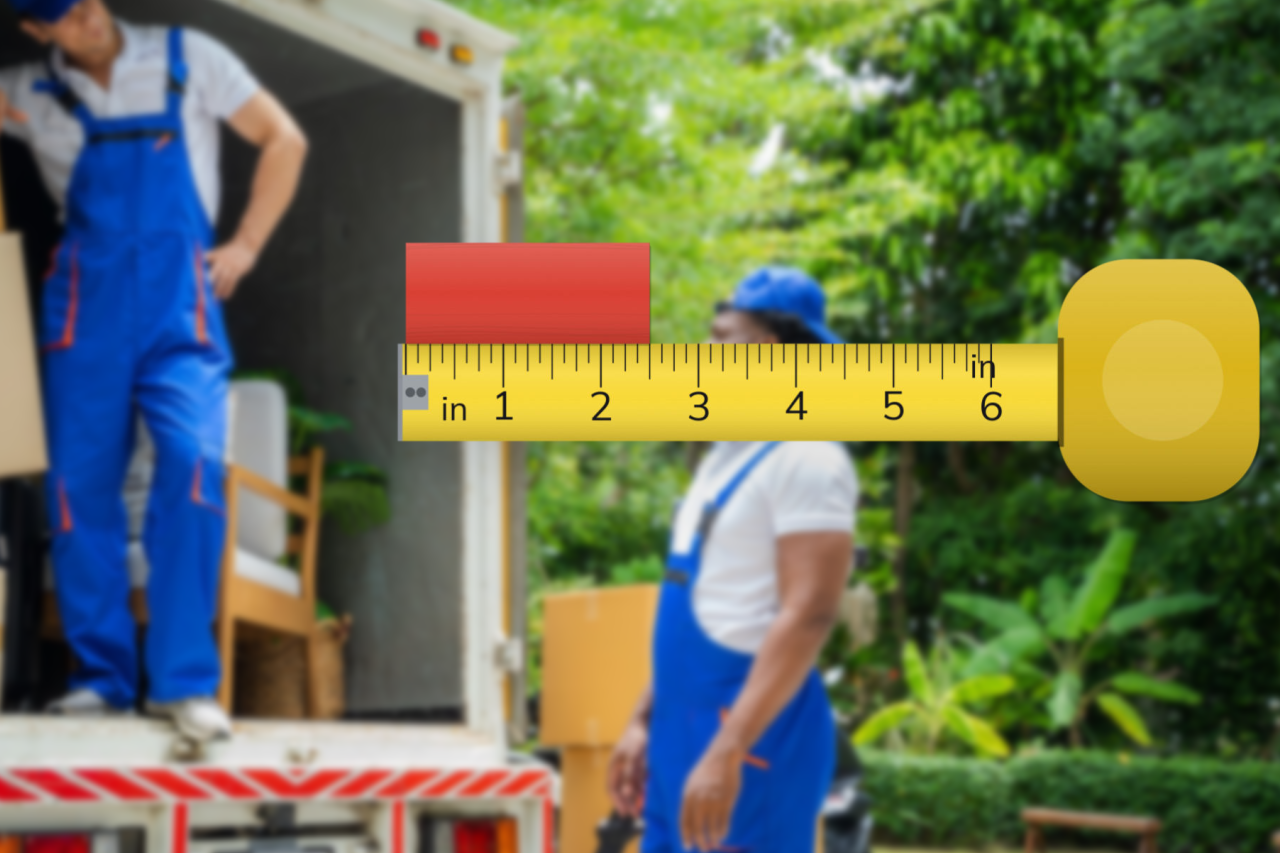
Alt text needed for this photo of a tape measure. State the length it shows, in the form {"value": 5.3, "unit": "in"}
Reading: {"value": 2.5, "unit": "in"}
